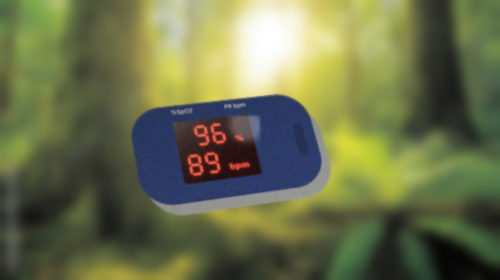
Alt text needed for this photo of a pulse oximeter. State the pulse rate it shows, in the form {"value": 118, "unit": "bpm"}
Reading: {"value": 89, "unit": "bpm"}
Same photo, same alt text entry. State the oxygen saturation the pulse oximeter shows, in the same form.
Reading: {"value": 96, "unit": "%"}
